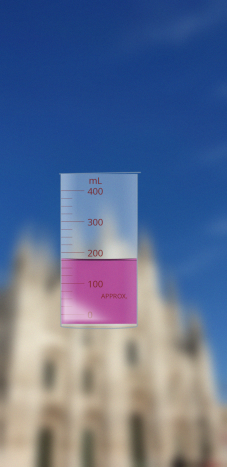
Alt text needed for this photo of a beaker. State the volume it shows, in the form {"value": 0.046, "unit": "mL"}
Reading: {"value": 175, "unit": "mL"}
